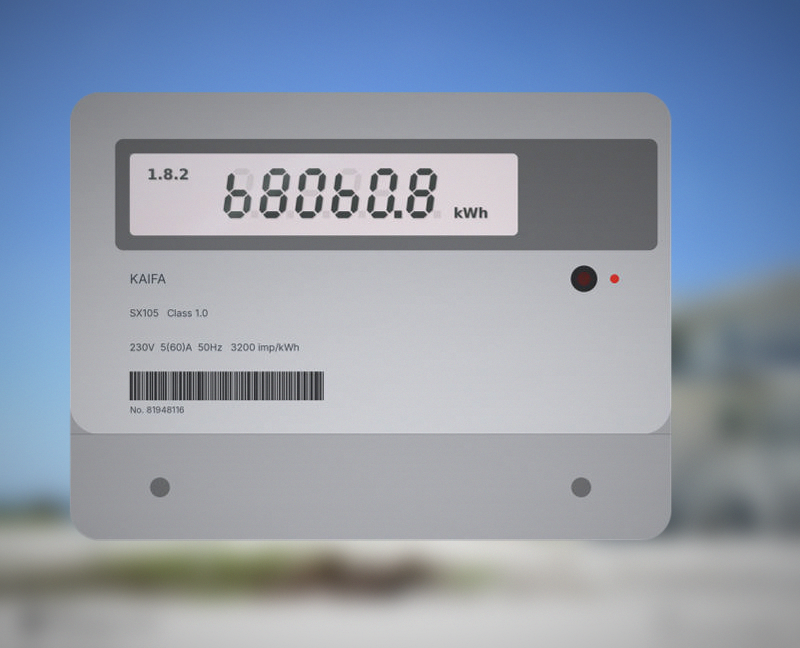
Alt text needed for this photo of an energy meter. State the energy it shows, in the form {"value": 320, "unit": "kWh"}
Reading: {"value": 68060.8, "unit": "kWh"}
